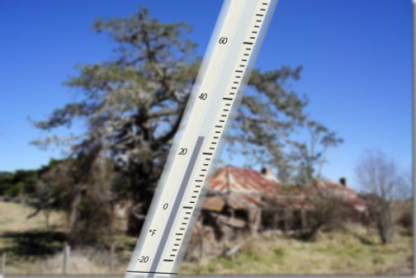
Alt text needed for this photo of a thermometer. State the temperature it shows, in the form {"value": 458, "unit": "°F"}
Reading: {"value": 26, "unit": "°F"}
